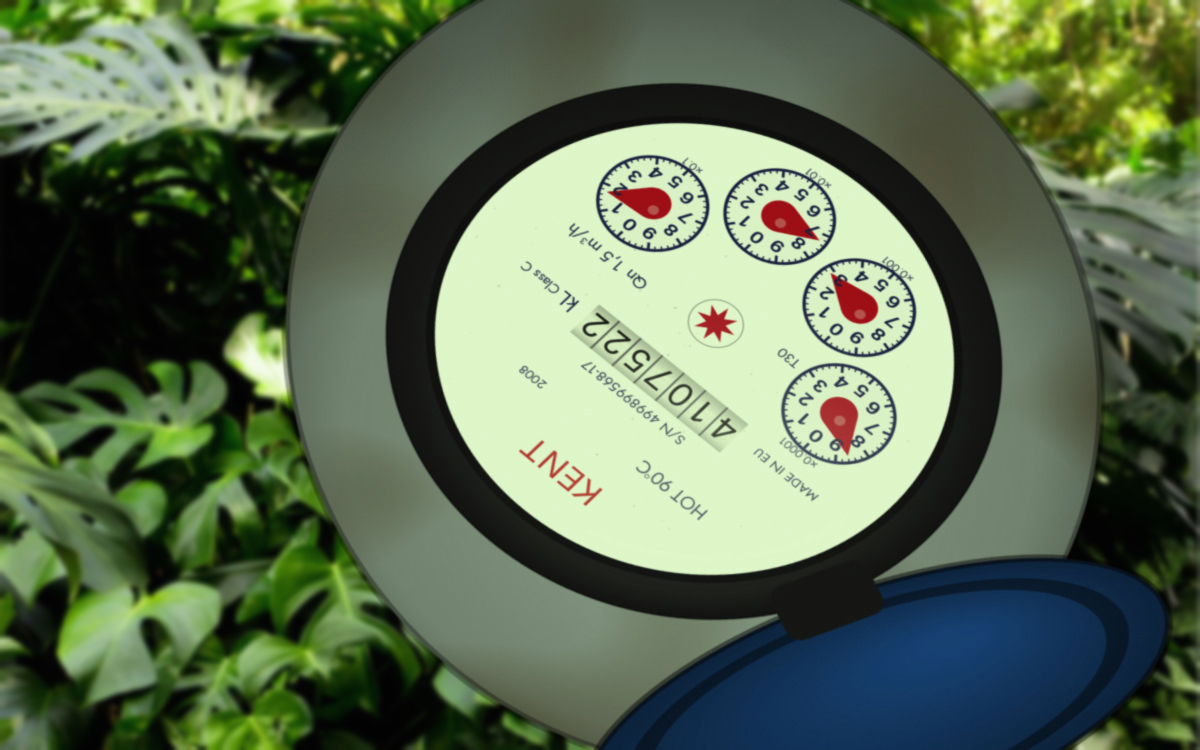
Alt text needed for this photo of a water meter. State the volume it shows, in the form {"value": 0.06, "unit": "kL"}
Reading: {"value": 4107522.1728, "unit": "kL"}
